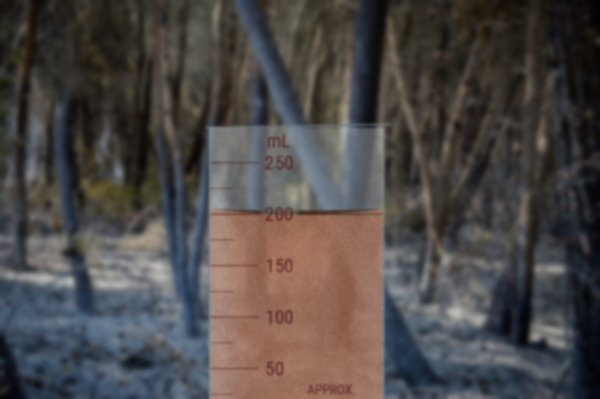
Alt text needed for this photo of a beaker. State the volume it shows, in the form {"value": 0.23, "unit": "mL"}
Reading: {"value": 200, "unit": "mL"}
